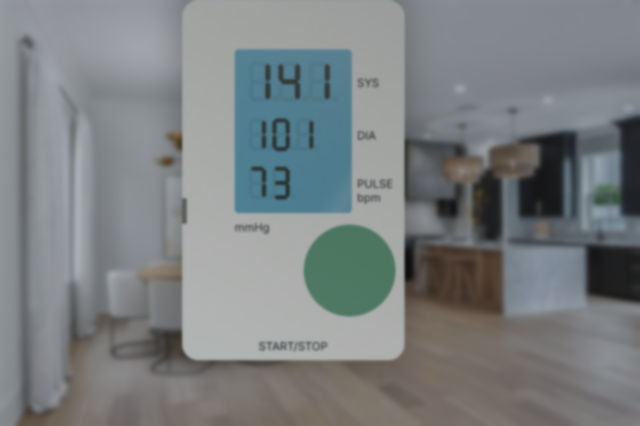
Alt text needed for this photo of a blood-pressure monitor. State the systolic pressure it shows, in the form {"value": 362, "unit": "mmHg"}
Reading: {"value": 141, "unit": "mmHg"}
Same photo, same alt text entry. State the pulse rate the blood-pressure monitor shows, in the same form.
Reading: {"value": 73, "unit": "bpm"}
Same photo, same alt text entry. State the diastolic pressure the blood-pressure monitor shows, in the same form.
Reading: {"value": 101, "unit": "mmHg"}
